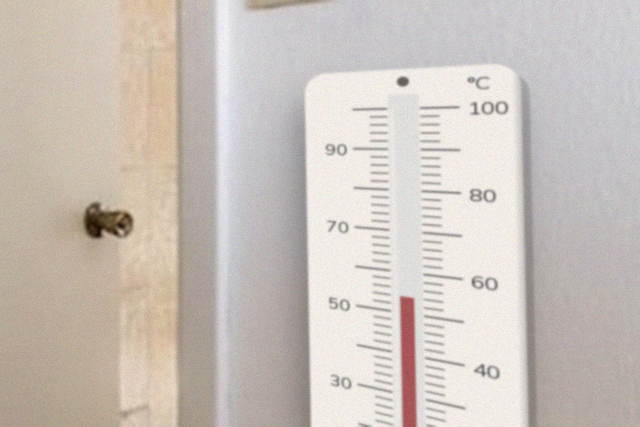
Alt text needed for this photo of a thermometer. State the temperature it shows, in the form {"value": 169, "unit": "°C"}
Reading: {"value": 54, "unit": "°C"}
